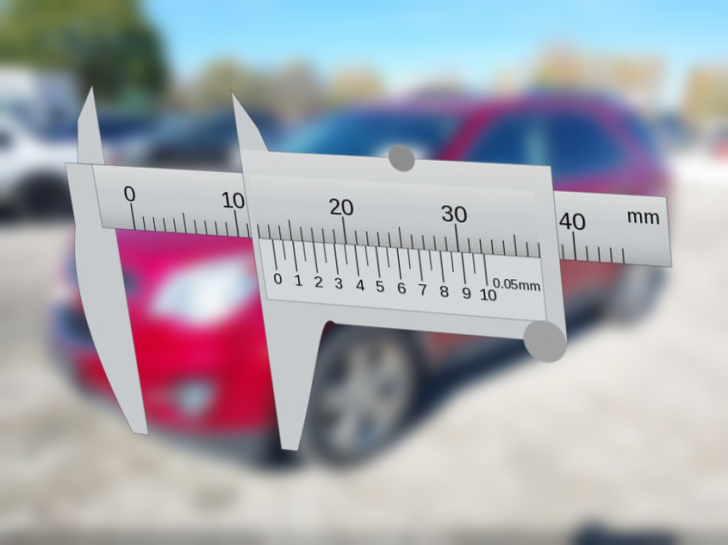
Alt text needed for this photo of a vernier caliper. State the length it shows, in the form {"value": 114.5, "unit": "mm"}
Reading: {"value": 13.2, "unit": "mm"}
